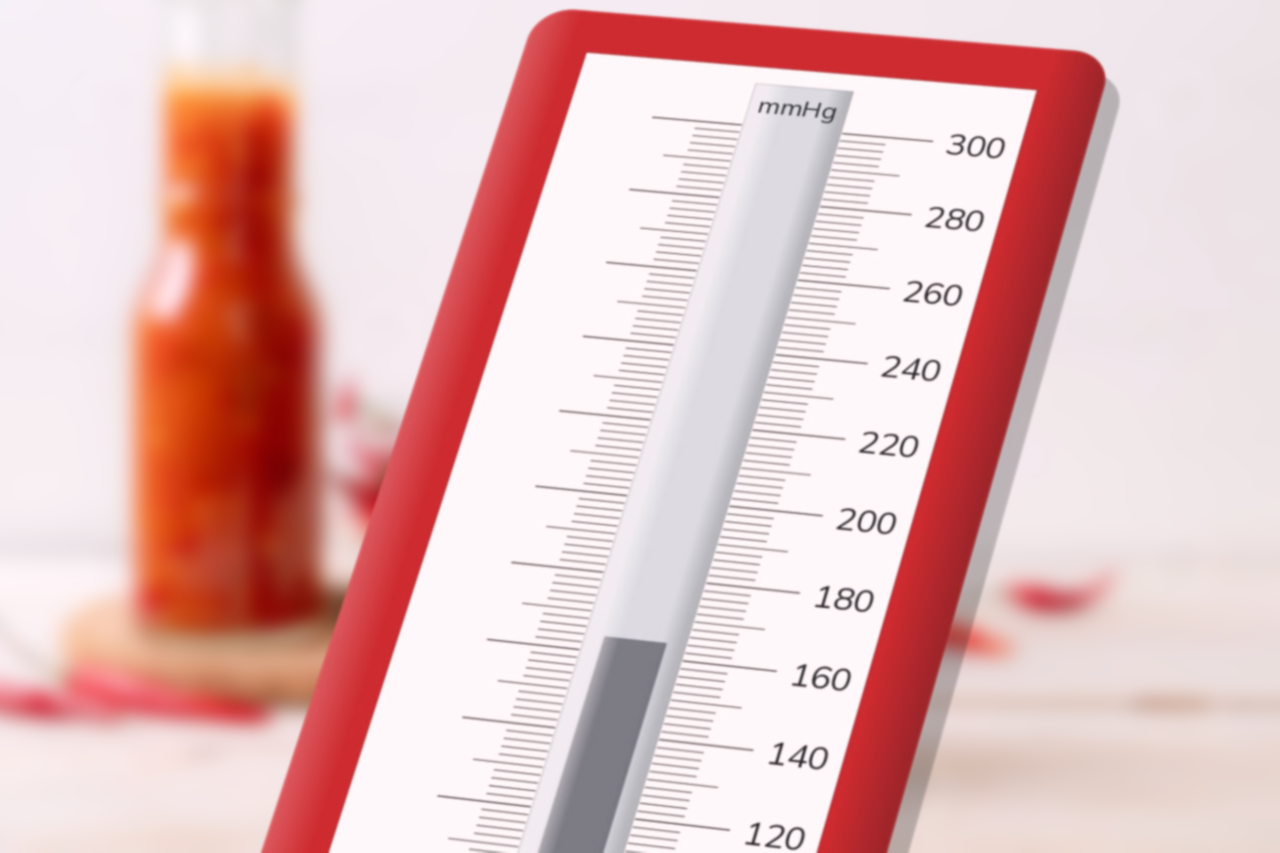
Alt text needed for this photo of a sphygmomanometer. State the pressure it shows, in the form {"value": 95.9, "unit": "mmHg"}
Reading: {"value": 164, "unit": "mmHg"}
